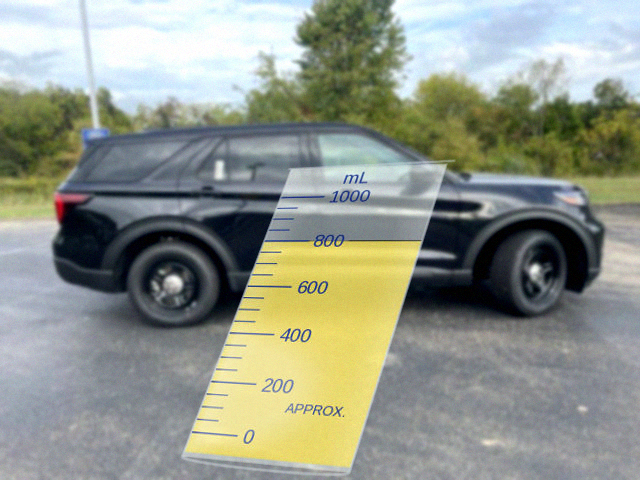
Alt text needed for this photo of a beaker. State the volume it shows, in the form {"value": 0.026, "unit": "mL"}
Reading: {"value": 800, "unit": "mL"}
